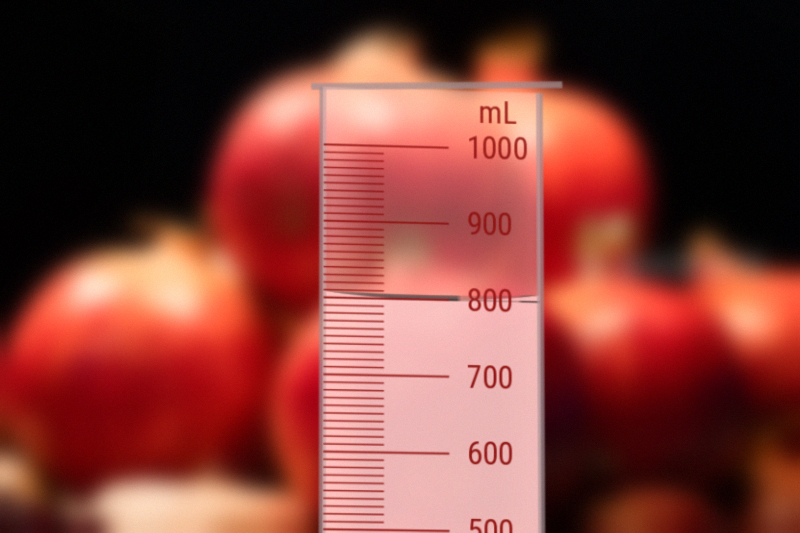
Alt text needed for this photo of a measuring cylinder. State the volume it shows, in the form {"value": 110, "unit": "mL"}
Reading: {"value": 800, "unit": "mL"}
